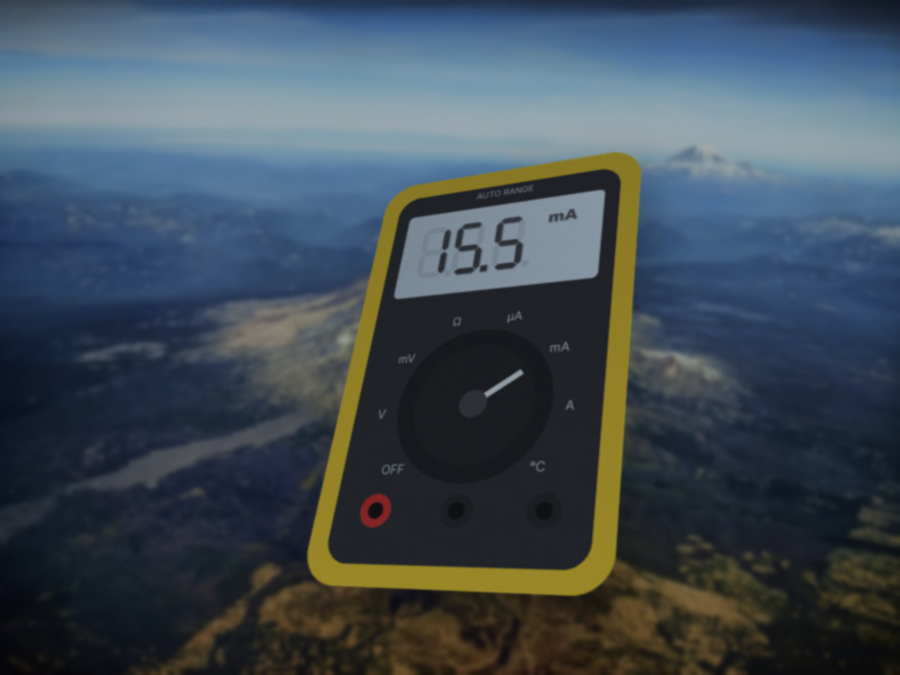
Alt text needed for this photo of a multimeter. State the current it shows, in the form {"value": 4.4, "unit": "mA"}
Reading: {"value": 15.5, "unit": "mA"}
